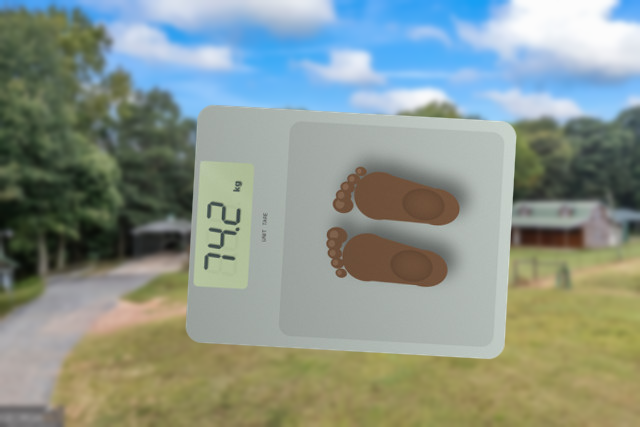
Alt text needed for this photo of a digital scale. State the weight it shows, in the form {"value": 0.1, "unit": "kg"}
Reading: {"value": 74.2, "unit": "kg"}
